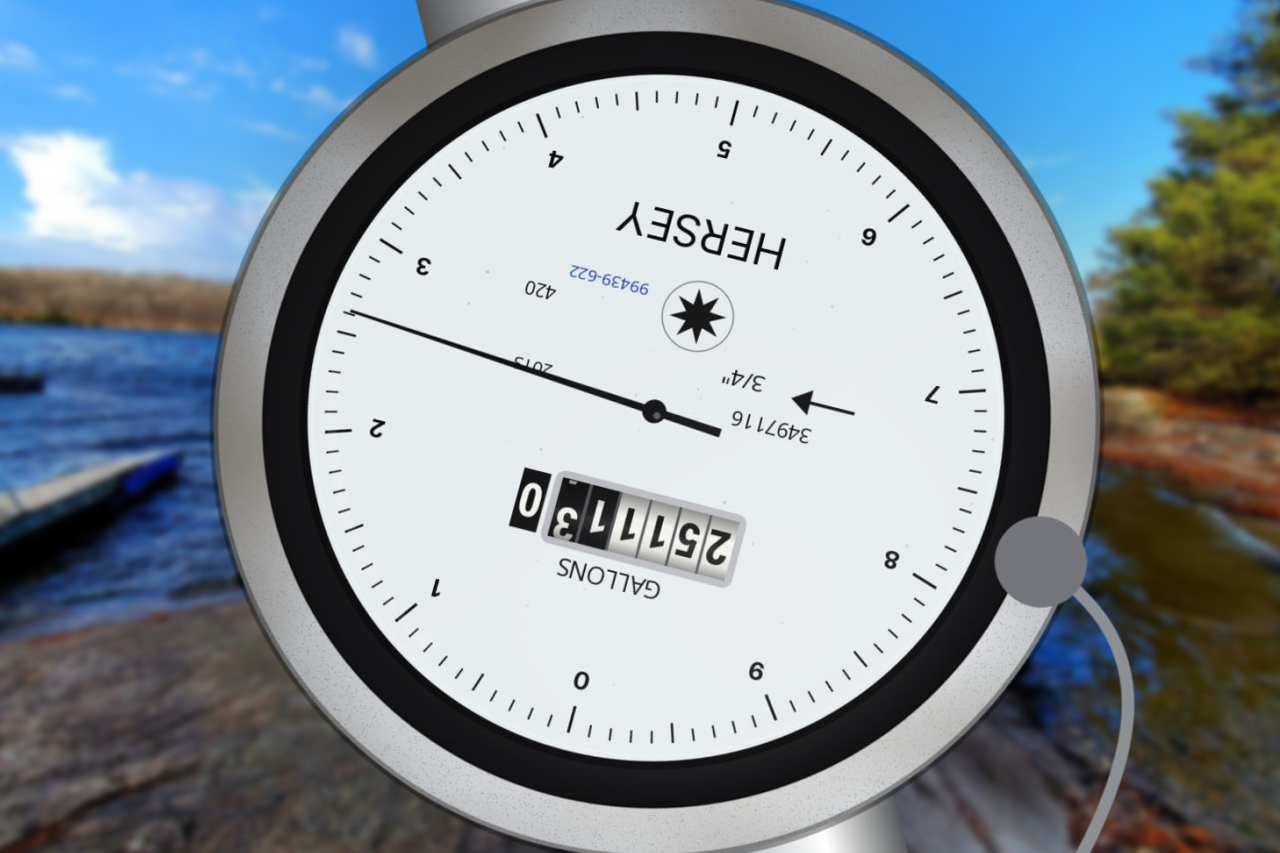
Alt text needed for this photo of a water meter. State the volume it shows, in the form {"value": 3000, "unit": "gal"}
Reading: {"value": 2511132.6, "unit": "gal"}
